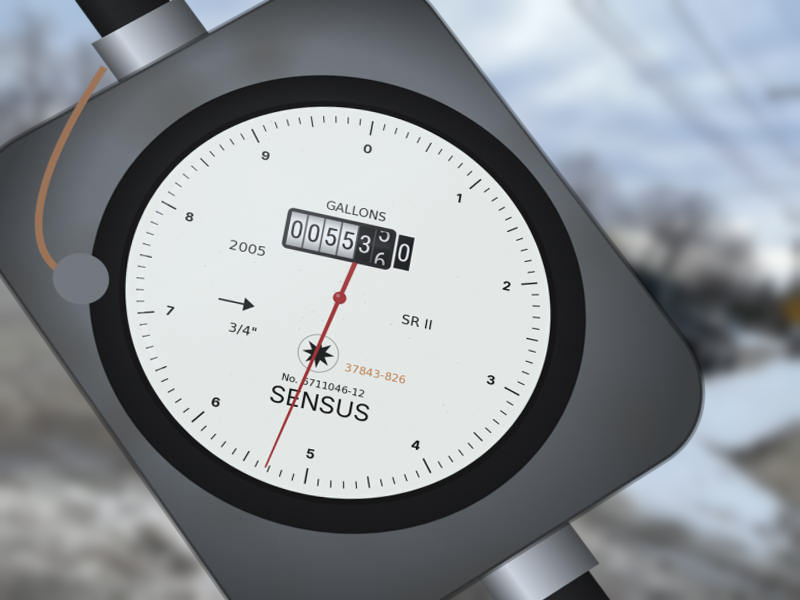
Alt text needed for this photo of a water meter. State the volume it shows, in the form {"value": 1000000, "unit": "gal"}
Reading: {"value": 55355.3, "unit": "gal"}
